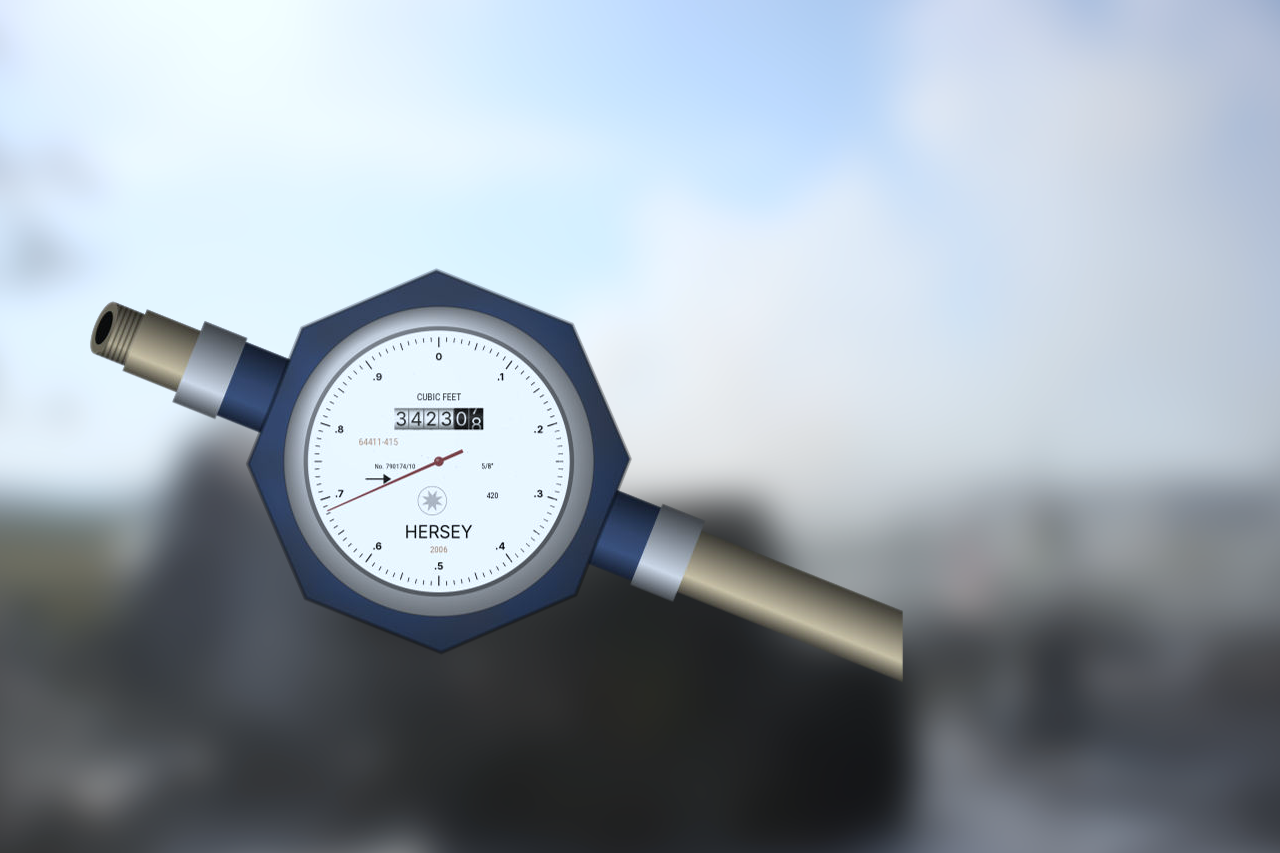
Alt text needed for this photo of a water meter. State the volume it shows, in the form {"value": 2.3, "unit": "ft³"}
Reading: {"value": 342307.68, "unit": "ft³"}
